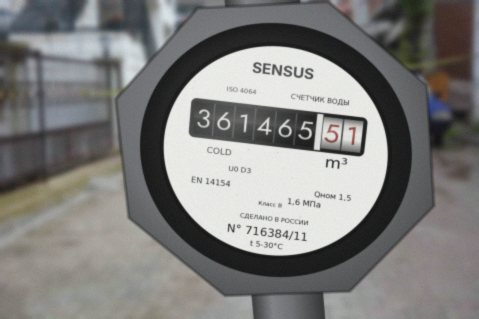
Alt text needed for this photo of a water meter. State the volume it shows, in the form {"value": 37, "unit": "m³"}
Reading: {"value": 361465.51, "unit": "m³"}
